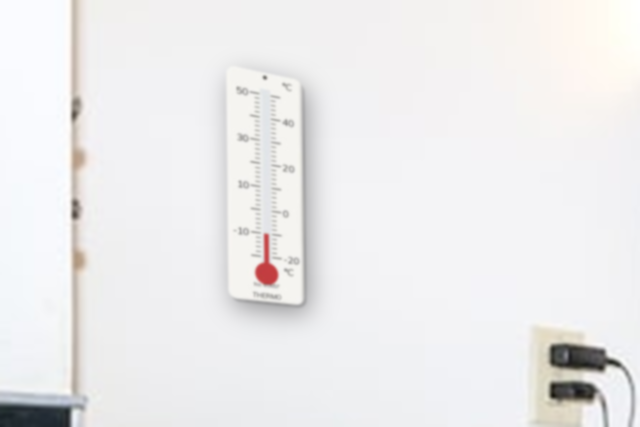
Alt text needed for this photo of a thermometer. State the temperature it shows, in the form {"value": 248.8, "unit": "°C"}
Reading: {"value": -10, "unit": "°C"}
